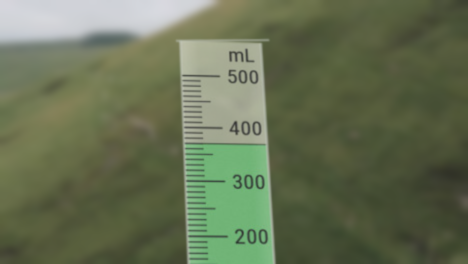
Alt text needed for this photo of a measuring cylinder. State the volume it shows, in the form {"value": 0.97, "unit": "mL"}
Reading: {"value": 370, "unit": "mL"}
